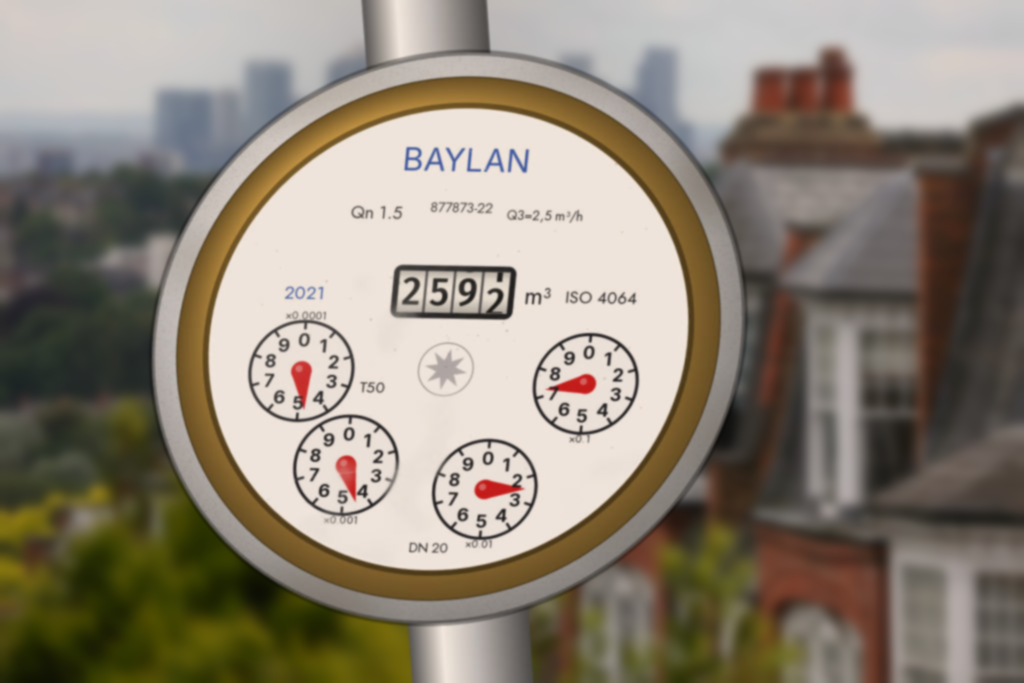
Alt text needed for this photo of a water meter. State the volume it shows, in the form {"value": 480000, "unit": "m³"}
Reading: {"value": 2591.7244, "unit": "m³"}
